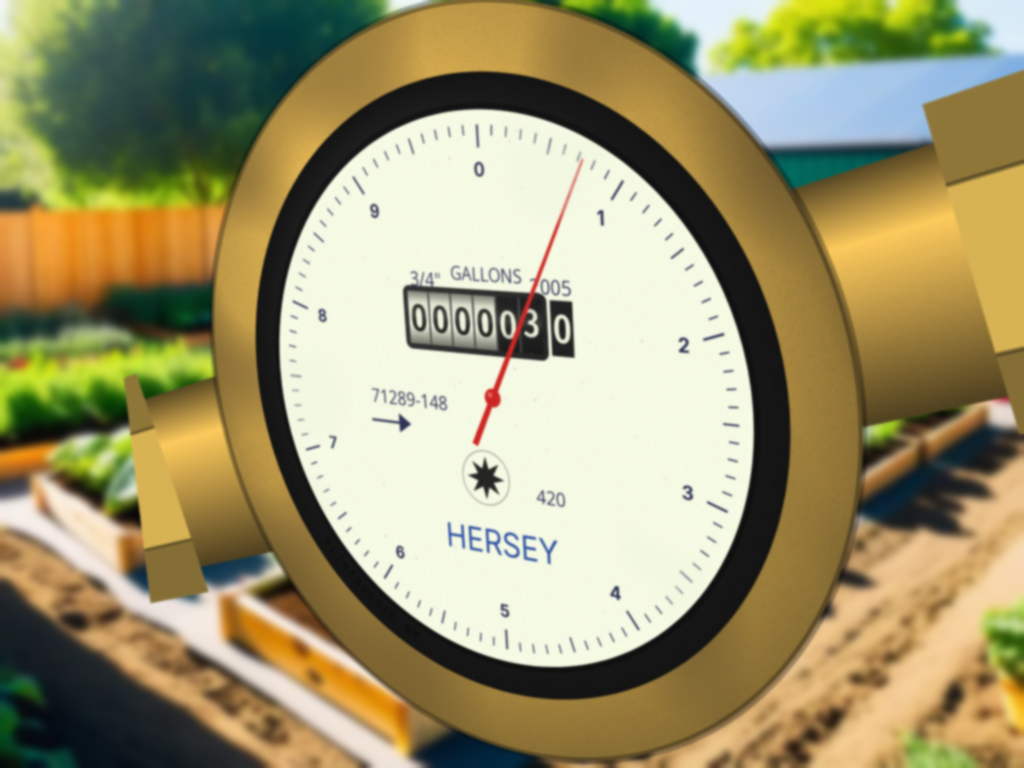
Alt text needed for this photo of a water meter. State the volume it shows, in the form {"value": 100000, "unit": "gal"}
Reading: {"value": 30.7, "unit": "gal"}
